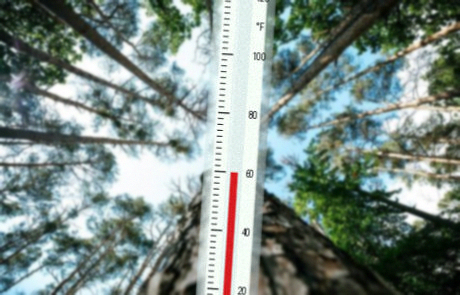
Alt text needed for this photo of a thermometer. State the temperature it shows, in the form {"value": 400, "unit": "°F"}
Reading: {"value": 60, "unit": "°F"}
